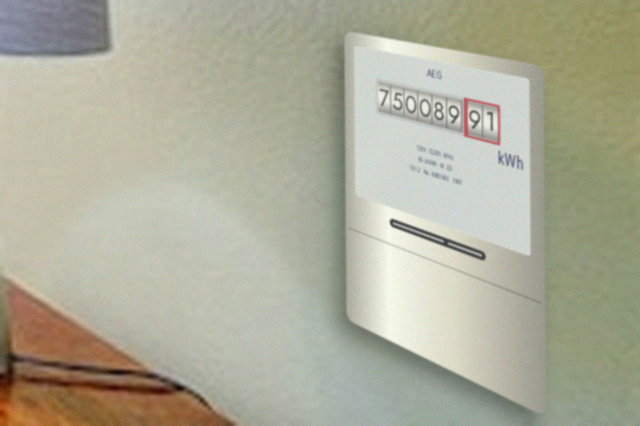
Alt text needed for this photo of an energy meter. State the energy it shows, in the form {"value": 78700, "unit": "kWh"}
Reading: {"value": 750089.91, "unit": "kWh"}
